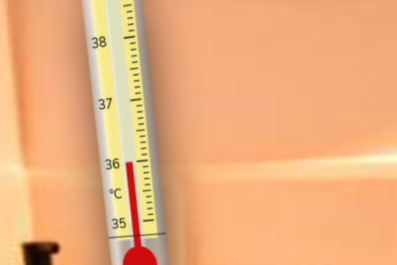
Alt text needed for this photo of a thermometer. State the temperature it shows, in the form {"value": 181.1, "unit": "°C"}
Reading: {"value": 36, "unit": "°C"}
